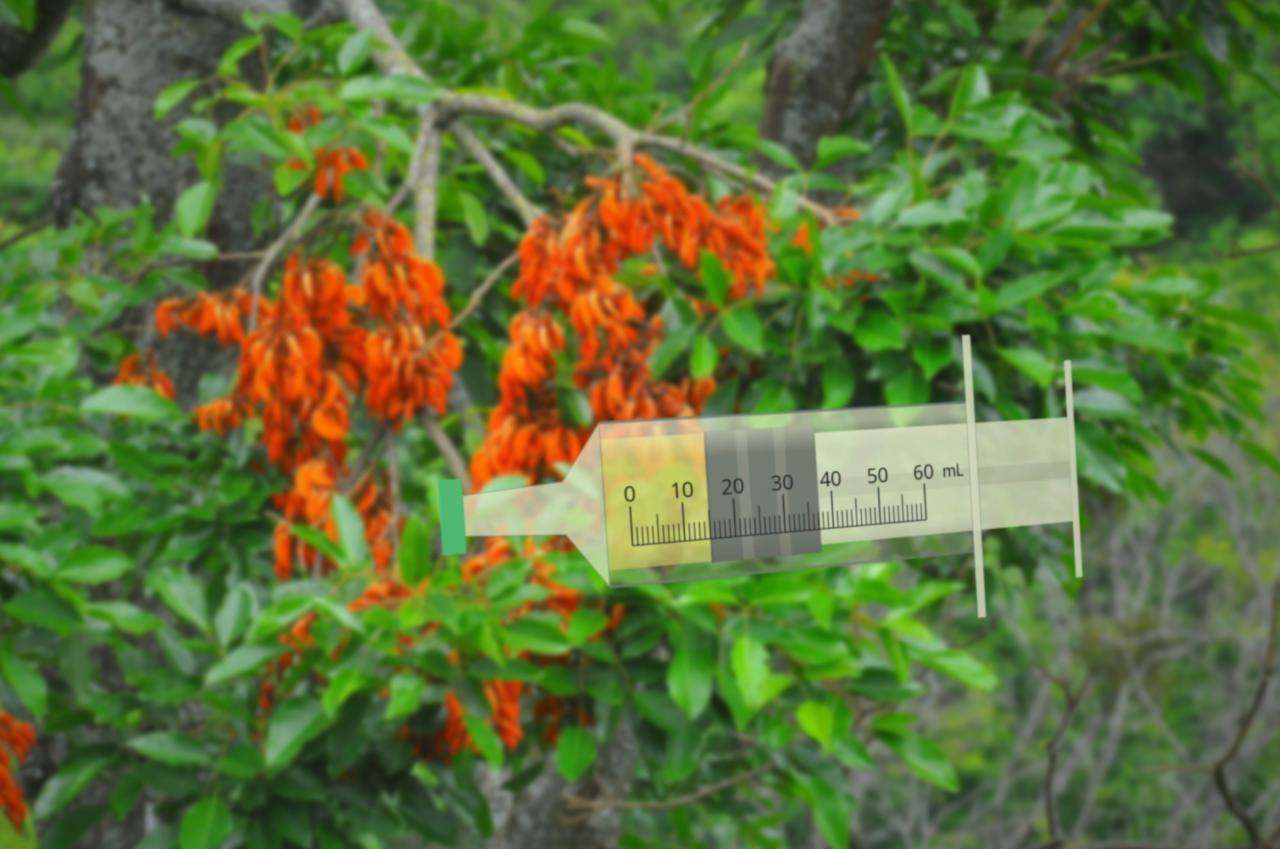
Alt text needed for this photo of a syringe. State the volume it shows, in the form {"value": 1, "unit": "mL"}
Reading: {"value": 15, "unit": "mL"}
